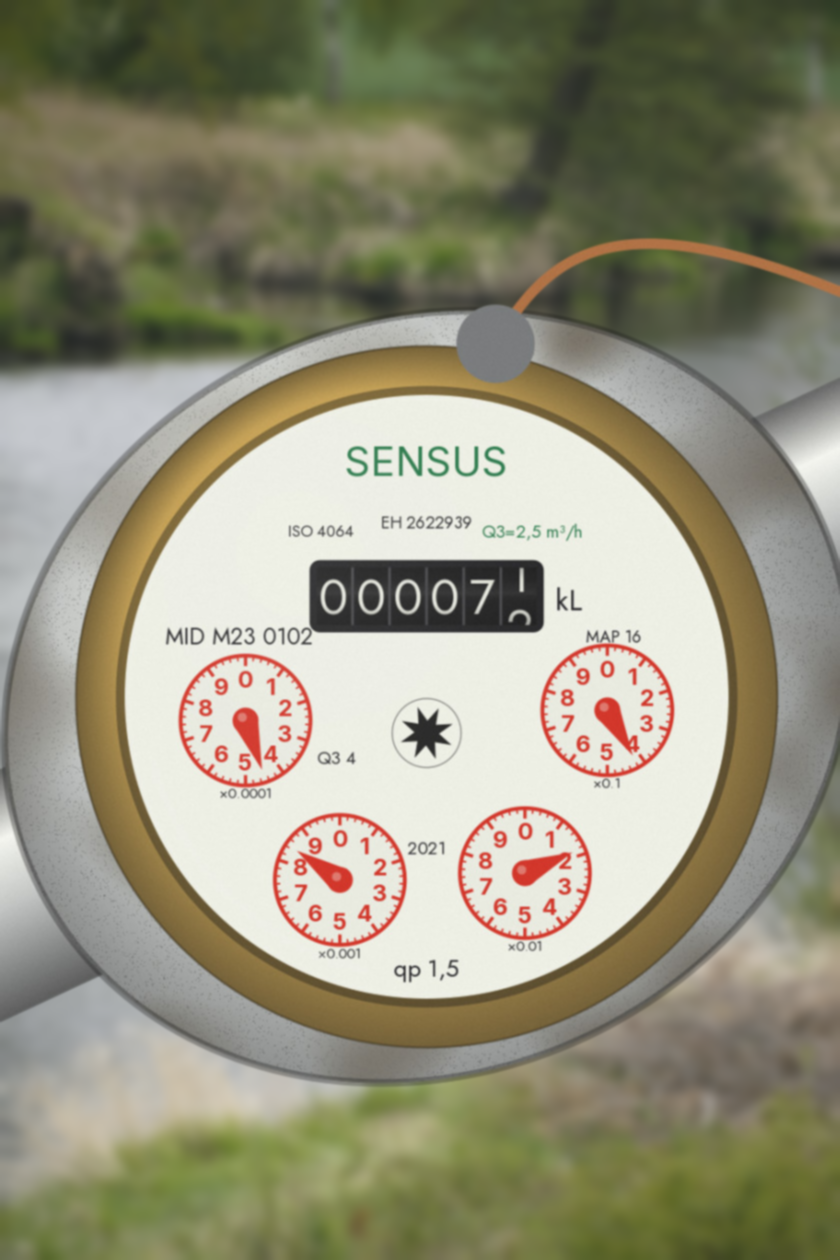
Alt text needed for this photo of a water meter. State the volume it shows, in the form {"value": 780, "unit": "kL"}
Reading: {"value": 71.4184, "unit": "kL"}
